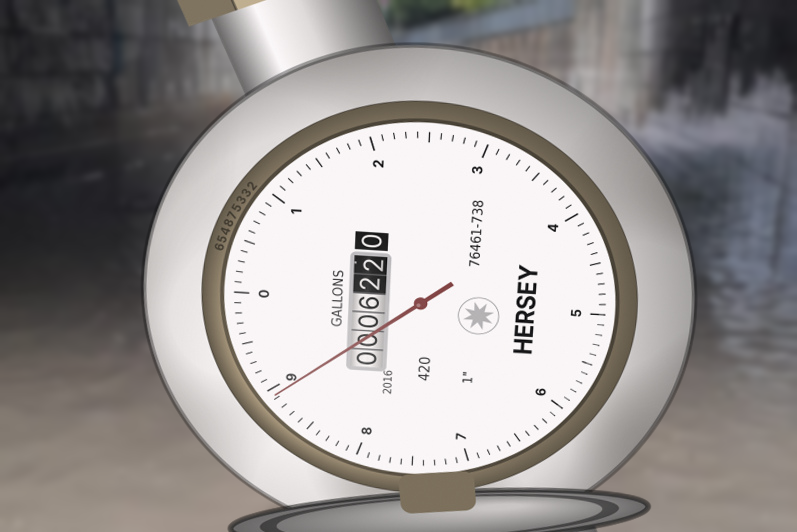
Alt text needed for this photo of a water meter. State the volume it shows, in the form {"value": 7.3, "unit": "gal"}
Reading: {"value": 6218.9, "unit": "gal"}
